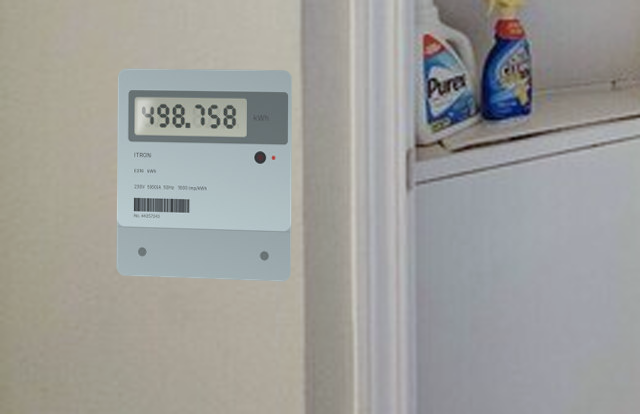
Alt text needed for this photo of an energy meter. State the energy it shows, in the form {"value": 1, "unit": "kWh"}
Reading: {"value": 498.758, "unit": "kWh"}
